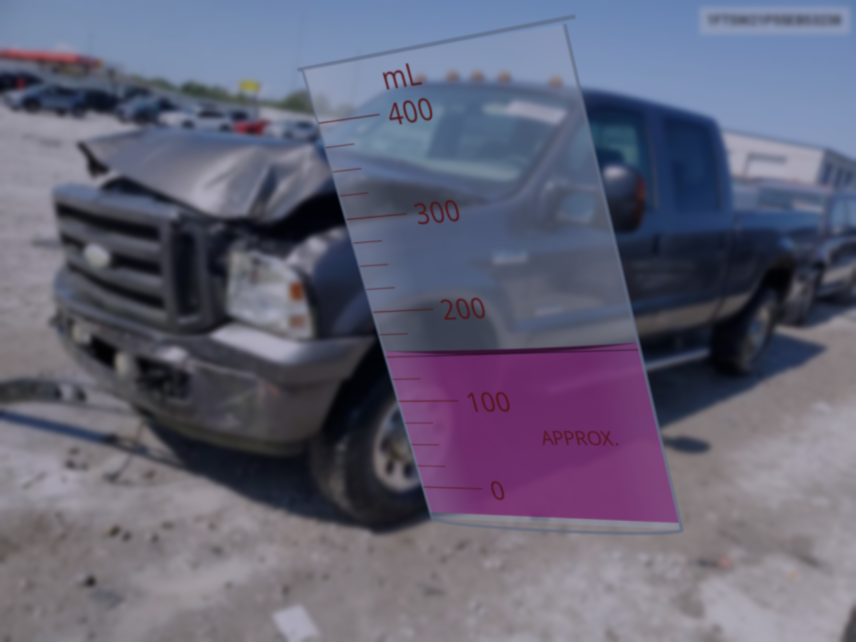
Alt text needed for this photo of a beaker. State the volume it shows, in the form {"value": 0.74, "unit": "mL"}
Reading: {"value": 150, "unit": "mL"}
